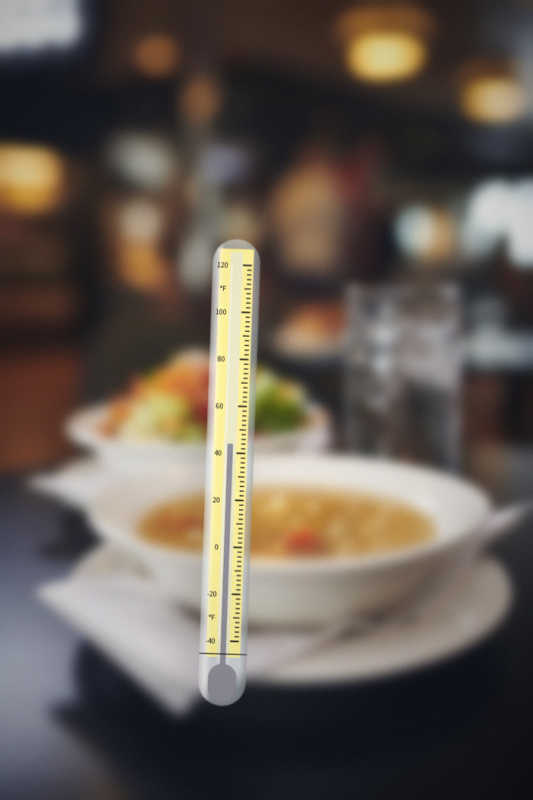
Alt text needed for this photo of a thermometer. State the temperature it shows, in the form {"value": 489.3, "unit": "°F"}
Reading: {"value": 44, "unit": "°F"}
